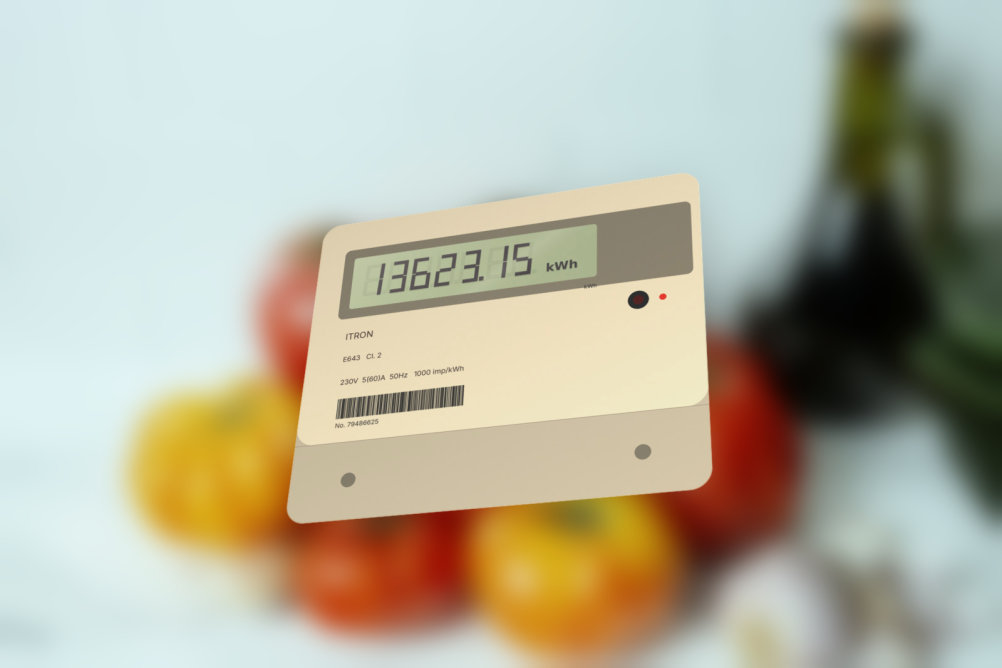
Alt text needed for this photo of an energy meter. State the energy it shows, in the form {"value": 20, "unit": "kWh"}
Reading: {"value": 13623.15, "unit": "kWh"}
